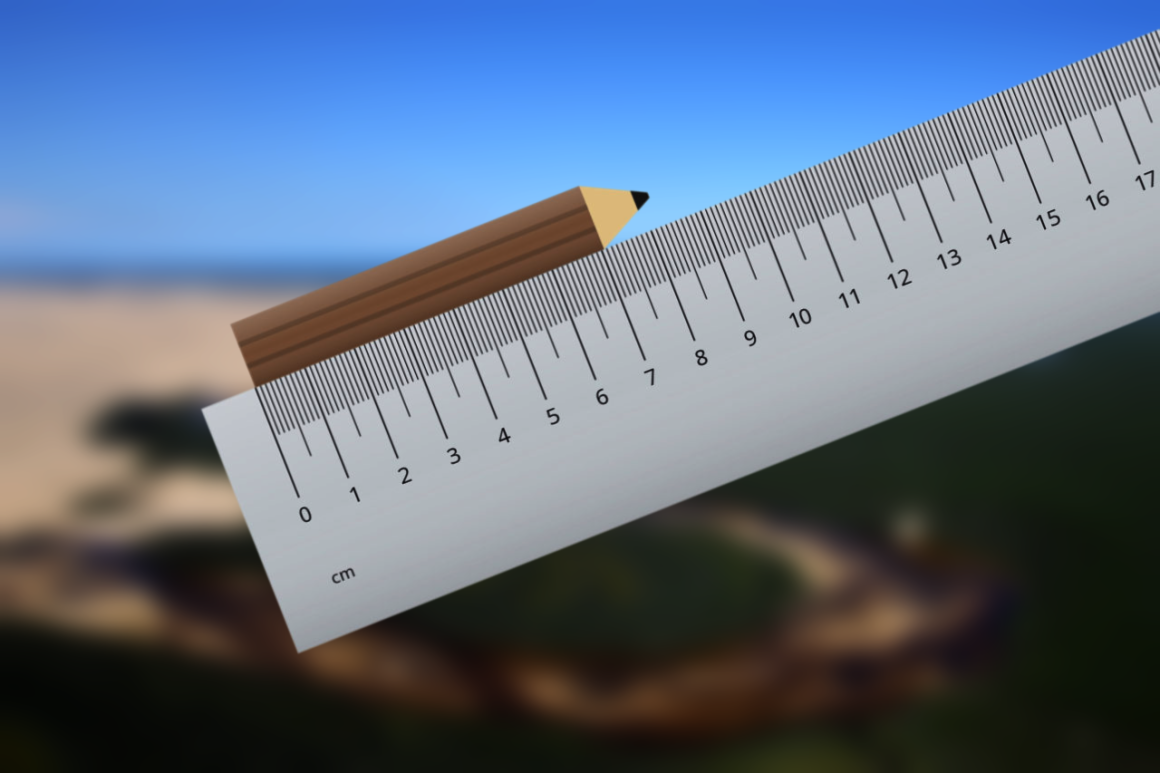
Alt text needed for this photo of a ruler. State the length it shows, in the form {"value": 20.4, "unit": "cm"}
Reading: {"value": 8.2, "unit": "cm"}
